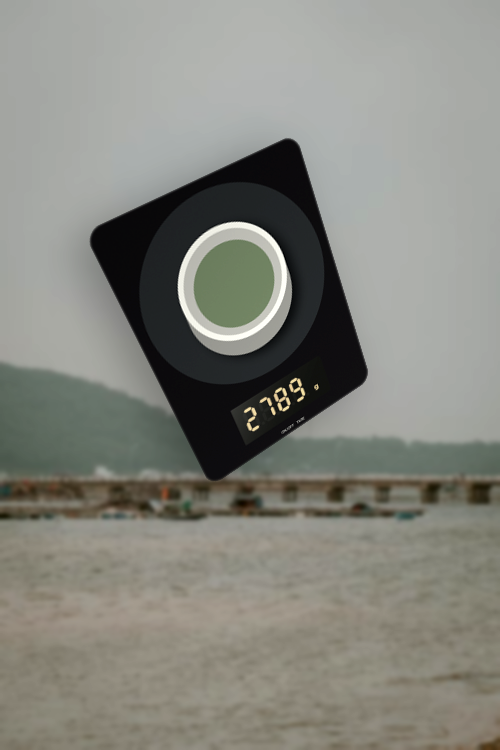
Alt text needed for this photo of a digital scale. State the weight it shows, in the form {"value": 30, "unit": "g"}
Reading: {"value": 2789, "unit": "g"}
